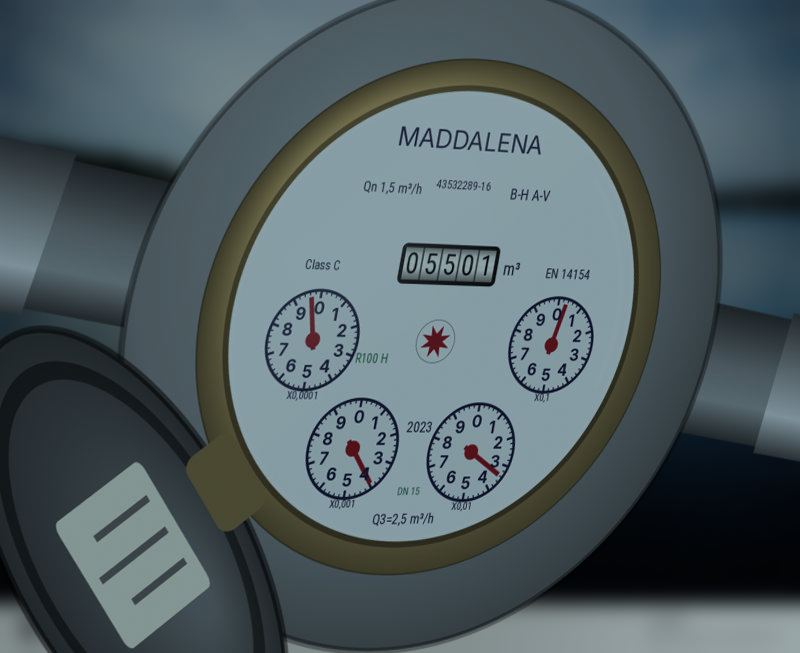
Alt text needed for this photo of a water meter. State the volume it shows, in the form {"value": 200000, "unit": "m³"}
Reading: {"value": 5501.0339, "unit": "m³"}
